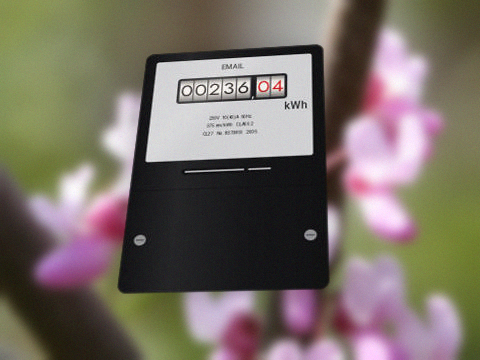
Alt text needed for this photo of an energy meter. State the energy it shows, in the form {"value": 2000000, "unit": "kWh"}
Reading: {"value": 236.04, "unit": "kWh"}
